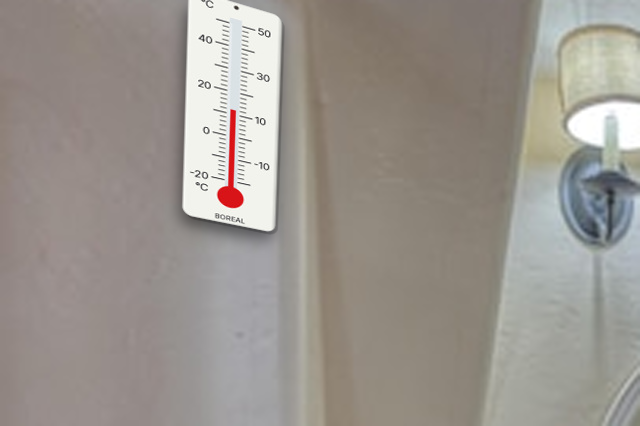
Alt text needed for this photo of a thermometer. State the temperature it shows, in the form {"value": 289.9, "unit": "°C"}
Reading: {"value": 12, "unit": "°C"}
